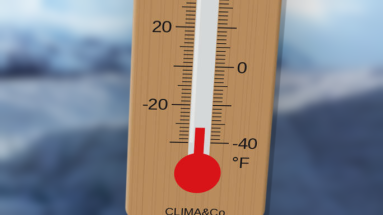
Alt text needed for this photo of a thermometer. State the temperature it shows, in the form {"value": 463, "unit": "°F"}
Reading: {"value": -32, "unit": "°F"}
